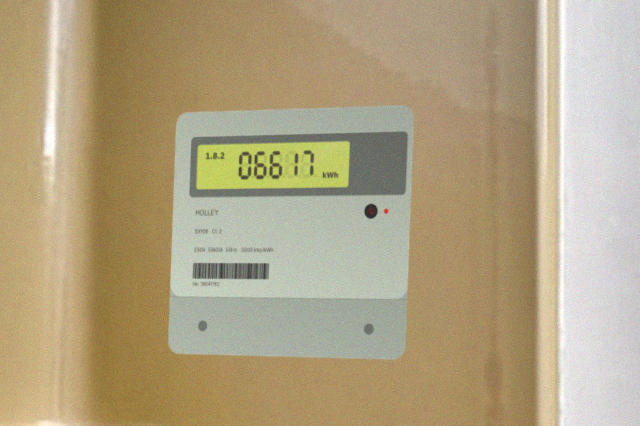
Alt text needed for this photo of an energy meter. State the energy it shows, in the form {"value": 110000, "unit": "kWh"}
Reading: {"value": 6617, "unit": "kWh"}
